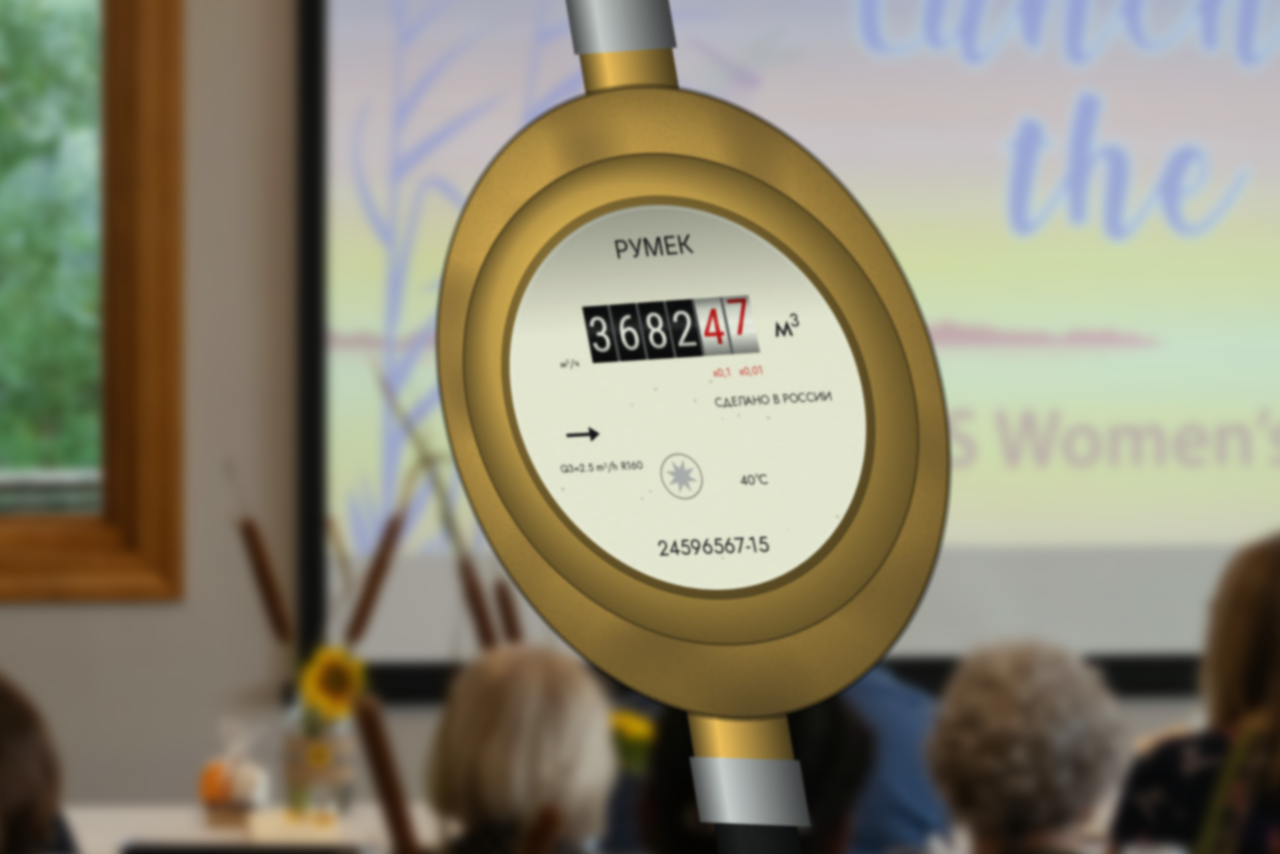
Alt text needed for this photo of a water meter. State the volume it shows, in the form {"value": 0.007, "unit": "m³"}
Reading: {"value": 3682.47, "unit": "m³"}
